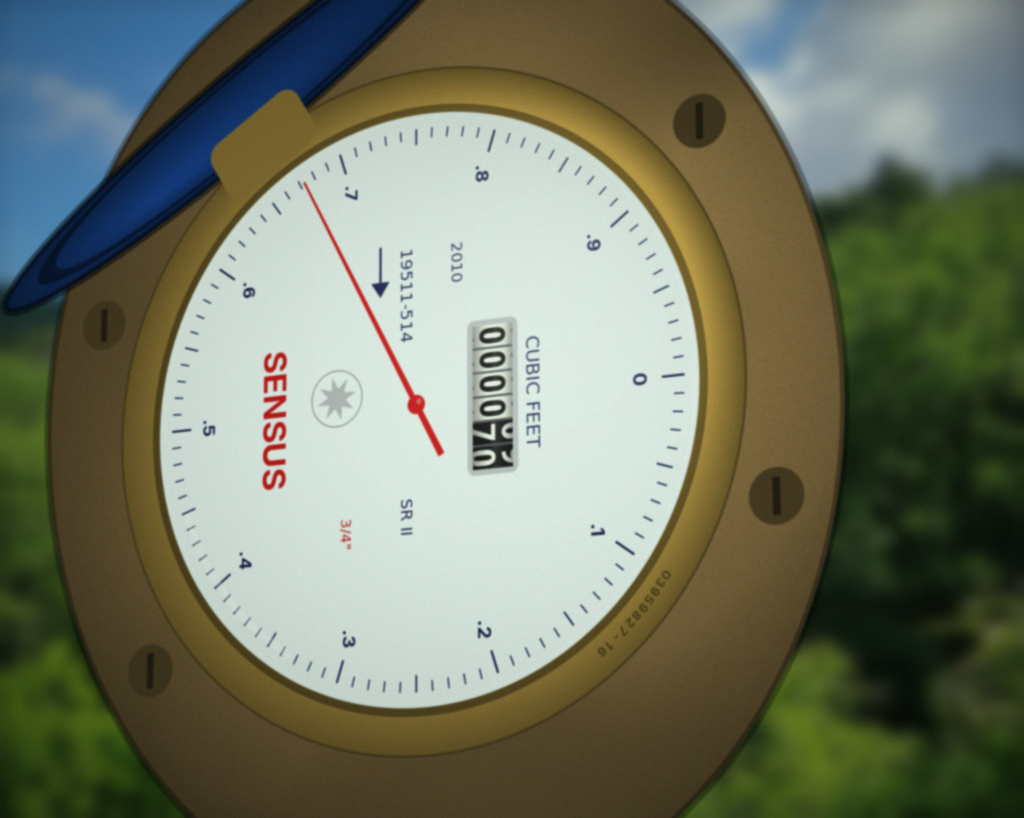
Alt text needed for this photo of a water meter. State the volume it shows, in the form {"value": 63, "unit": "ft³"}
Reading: {"value": 69.67, "unit": "ft³"}
